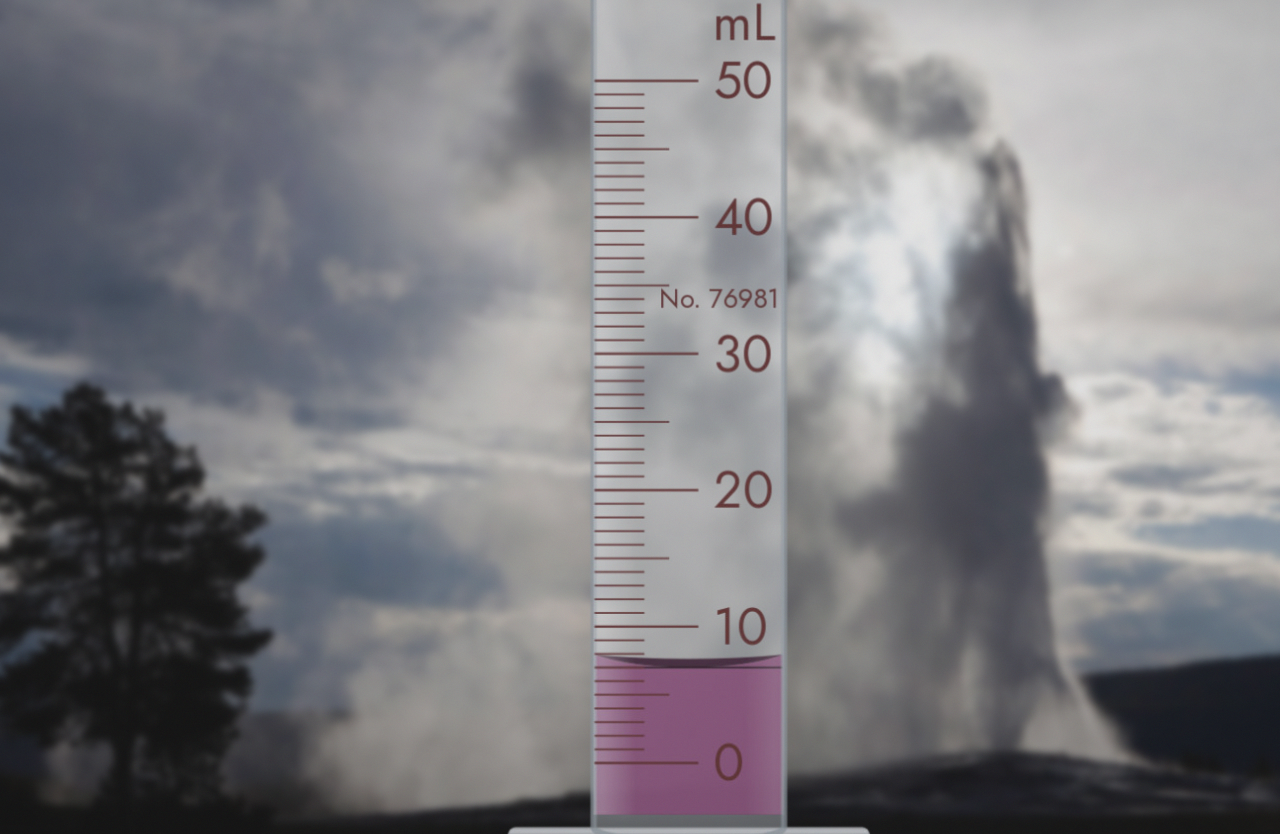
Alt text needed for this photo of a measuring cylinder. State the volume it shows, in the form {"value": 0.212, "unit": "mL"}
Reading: {"value": 7, "unit": "mL"}
